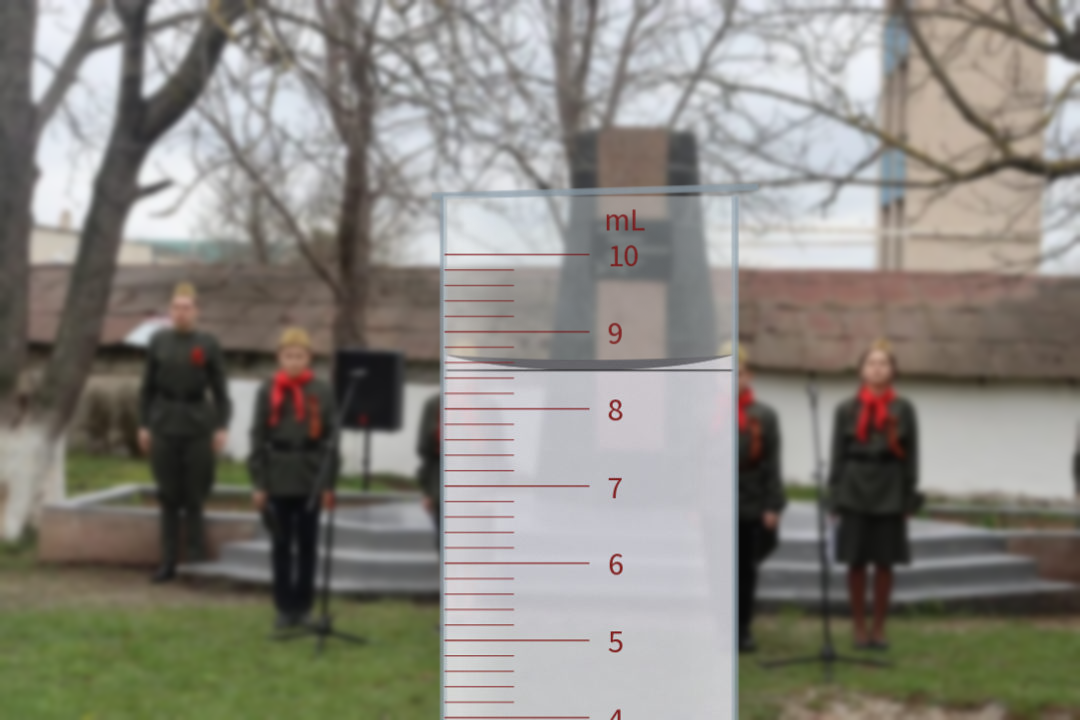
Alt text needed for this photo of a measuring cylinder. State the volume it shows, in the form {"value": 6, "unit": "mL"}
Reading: {"value": 8.5, "unit": "mL"}
